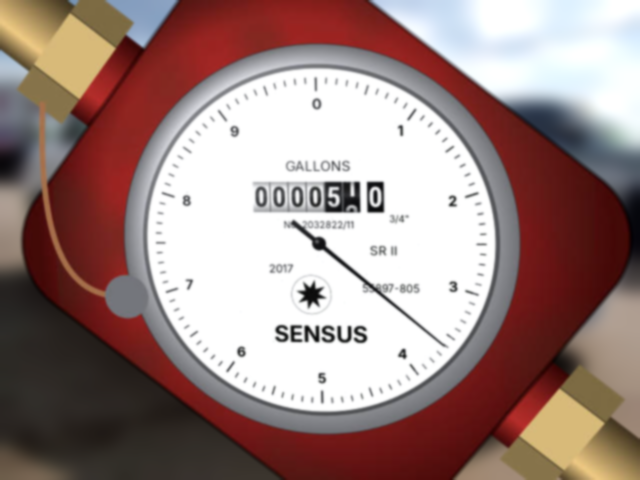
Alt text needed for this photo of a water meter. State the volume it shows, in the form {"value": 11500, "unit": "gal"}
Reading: {"value": 513.6, "unit": "gal"}
